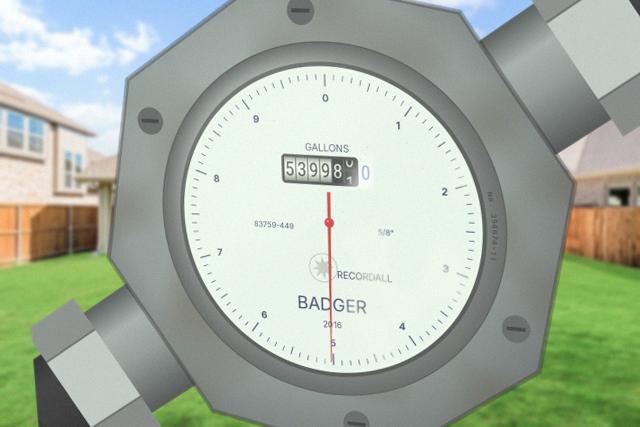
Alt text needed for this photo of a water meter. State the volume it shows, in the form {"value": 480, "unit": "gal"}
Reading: {"value": 5399805.0, "unit": "gal"}
